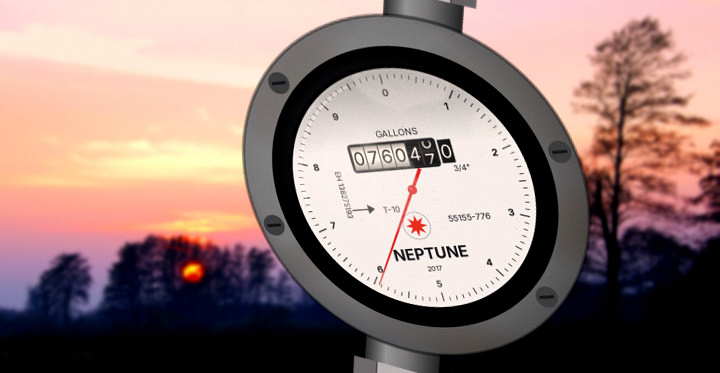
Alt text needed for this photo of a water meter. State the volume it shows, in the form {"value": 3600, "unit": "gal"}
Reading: {"value": 760465.9, "unit": "gal"}
